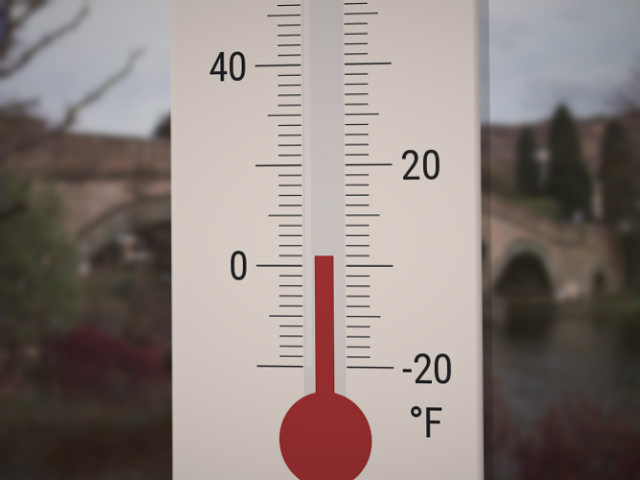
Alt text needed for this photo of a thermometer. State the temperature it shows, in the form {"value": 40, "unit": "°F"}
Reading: {"value": 2, "unit": "°F"}
